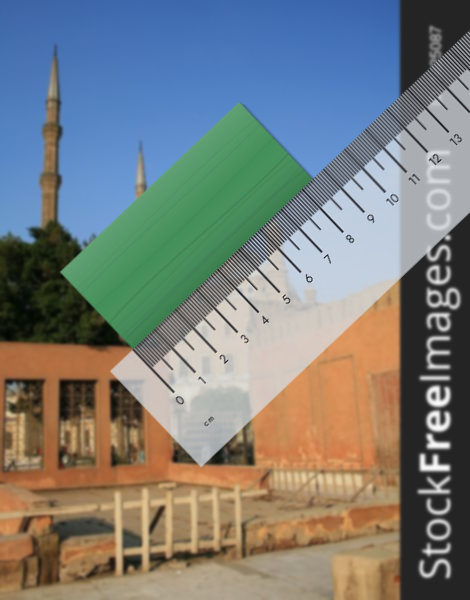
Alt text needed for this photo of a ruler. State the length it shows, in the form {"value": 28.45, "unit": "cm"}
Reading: {"value": 8.5, "unit": "cm"}
